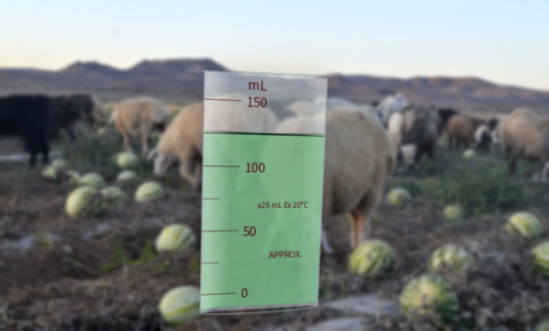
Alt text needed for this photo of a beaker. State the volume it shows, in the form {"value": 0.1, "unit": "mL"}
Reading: {"value": 125, "unit": "mL"}
